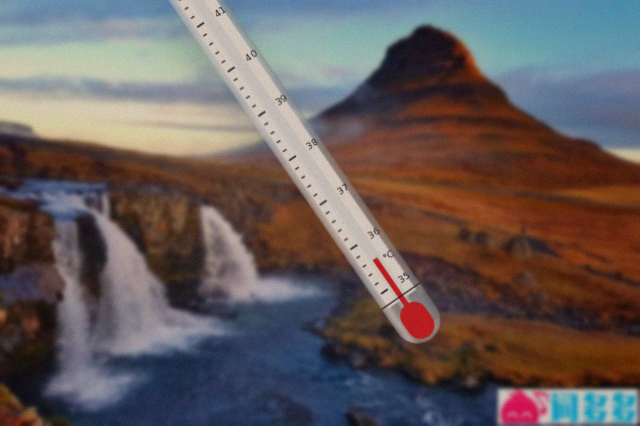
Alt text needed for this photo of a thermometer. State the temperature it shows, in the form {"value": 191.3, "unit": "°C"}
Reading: {"value": 35.6, "unit": "°C"}
